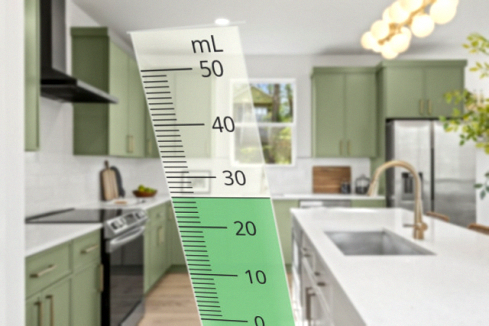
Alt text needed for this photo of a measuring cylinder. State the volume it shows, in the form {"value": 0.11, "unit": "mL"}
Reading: {"value": 26, "unit": "mL"}
